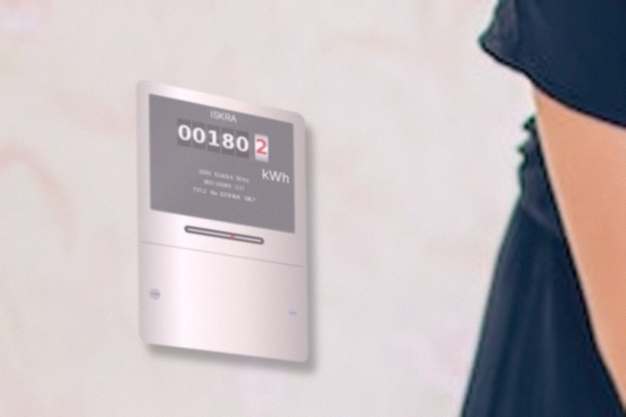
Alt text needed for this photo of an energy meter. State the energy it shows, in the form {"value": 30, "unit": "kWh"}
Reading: {"value": 180.2, "unit": "kWh"}
